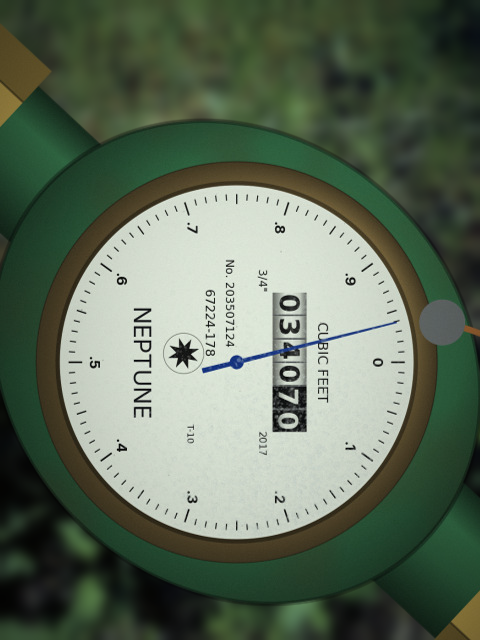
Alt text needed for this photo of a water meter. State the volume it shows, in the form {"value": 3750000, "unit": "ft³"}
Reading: {"value": 34069.96, "unit": "ft³"}
